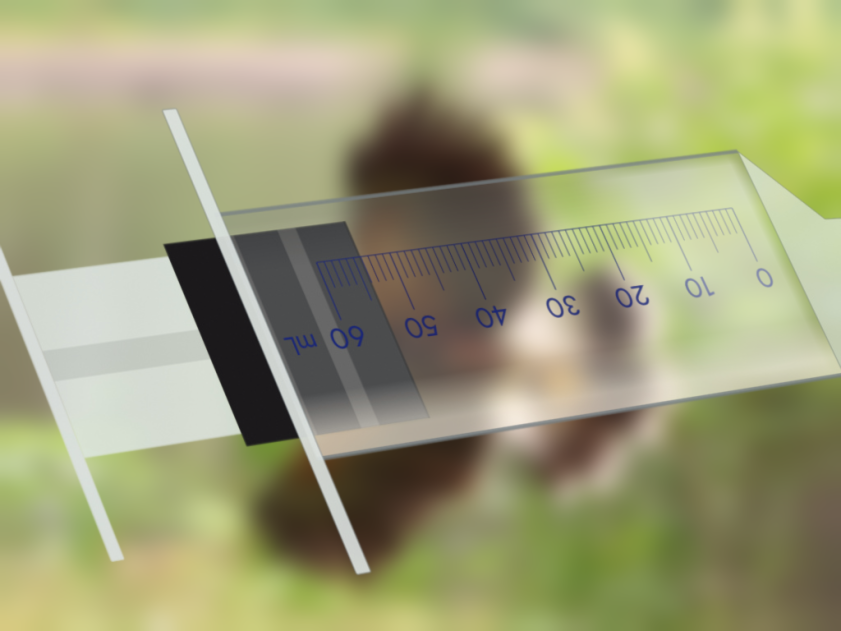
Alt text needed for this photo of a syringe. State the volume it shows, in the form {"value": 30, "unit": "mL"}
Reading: {"value": 54, "unit": "mL"}
